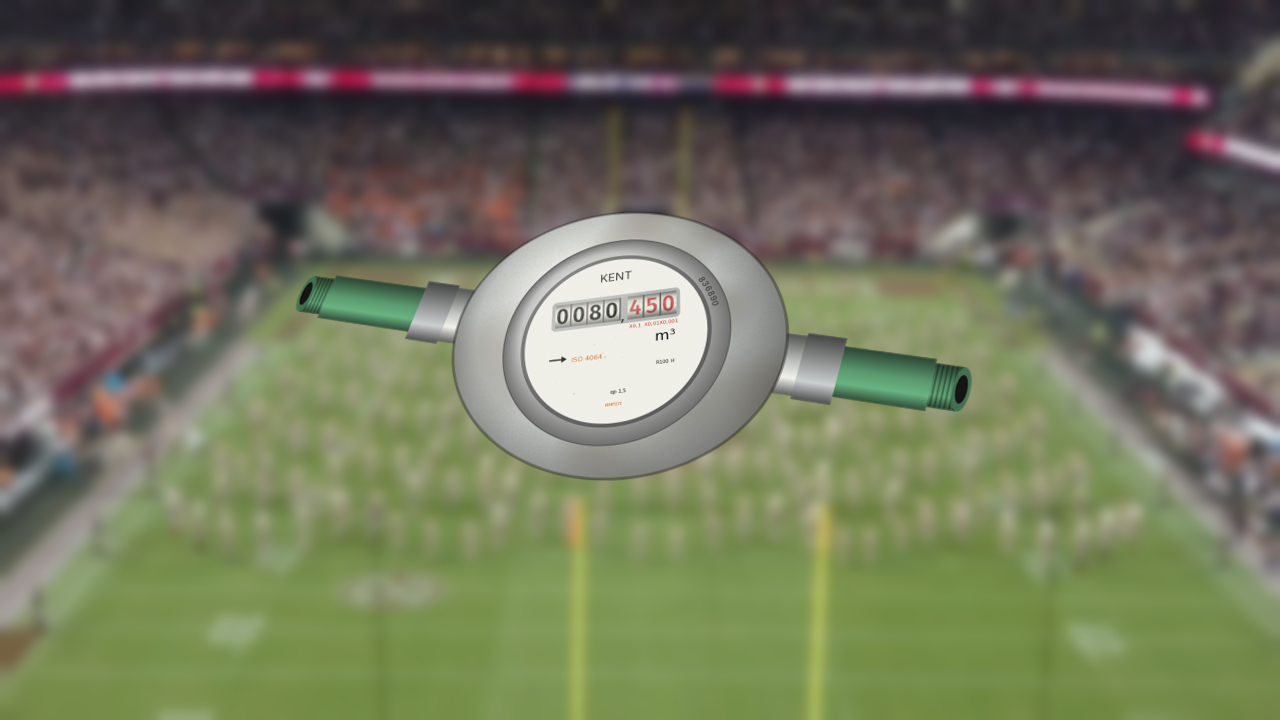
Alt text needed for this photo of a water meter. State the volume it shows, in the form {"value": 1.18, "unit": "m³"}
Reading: {"value": 80.450, "unit": "m³"}
